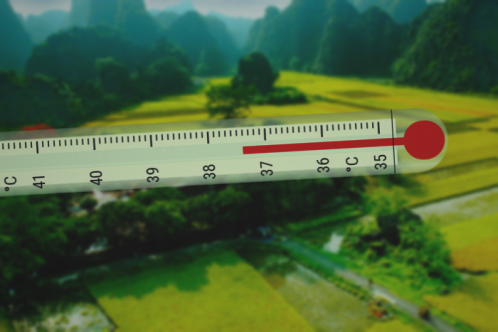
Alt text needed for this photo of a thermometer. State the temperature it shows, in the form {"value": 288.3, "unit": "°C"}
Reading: {"value": 37.4, "unit": "°C"}
